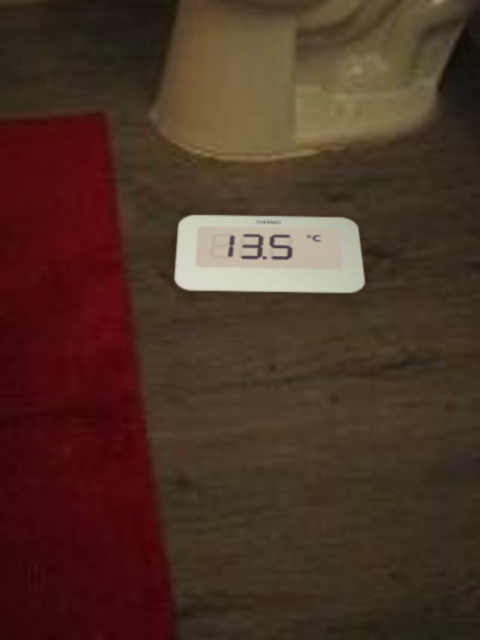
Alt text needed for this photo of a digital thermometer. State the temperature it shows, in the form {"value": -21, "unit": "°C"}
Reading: {"value": 13.5, "unit": "°C"}
